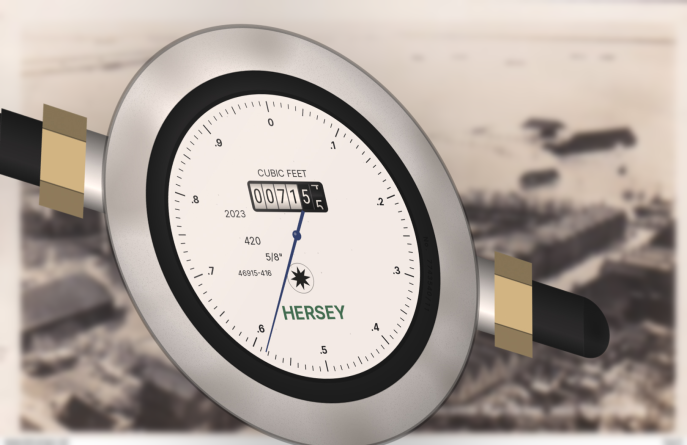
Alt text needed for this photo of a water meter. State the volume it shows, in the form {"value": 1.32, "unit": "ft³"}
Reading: {"value": 7154.58, "unit": "ft³"}
